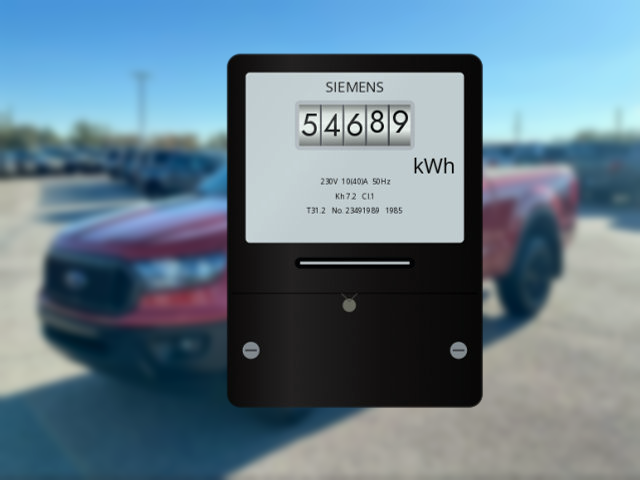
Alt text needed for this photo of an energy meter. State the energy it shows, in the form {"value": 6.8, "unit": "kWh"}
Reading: {"value": 54689, "unit": "kWh"}
